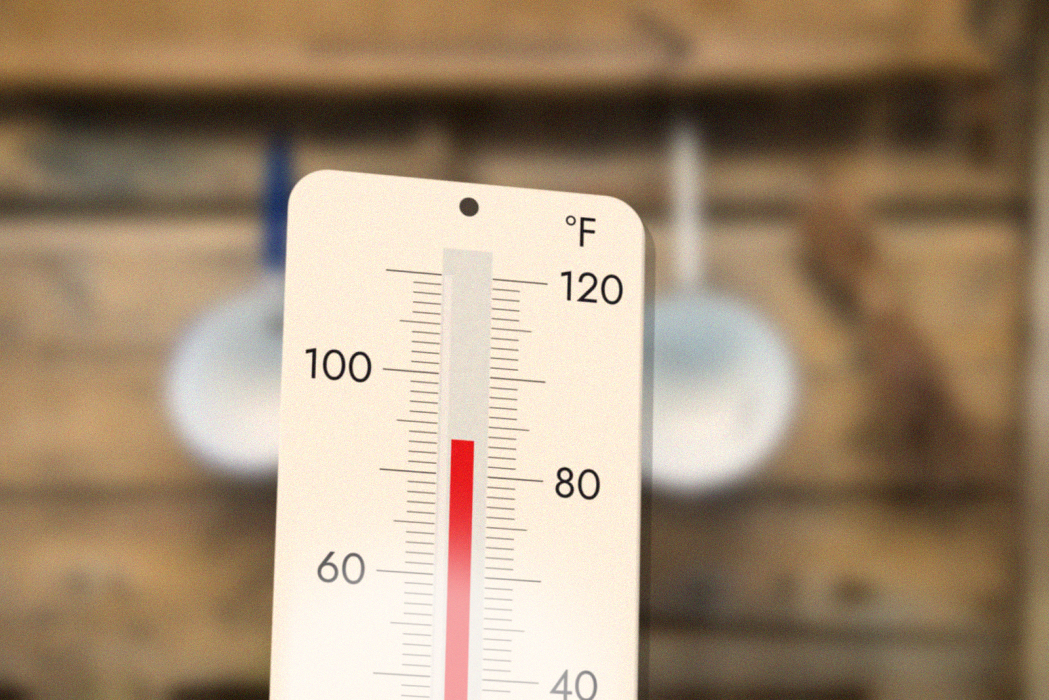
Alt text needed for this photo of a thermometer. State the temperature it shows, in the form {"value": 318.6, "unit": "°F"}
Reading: {"value": 87, "unit": "°F"}
